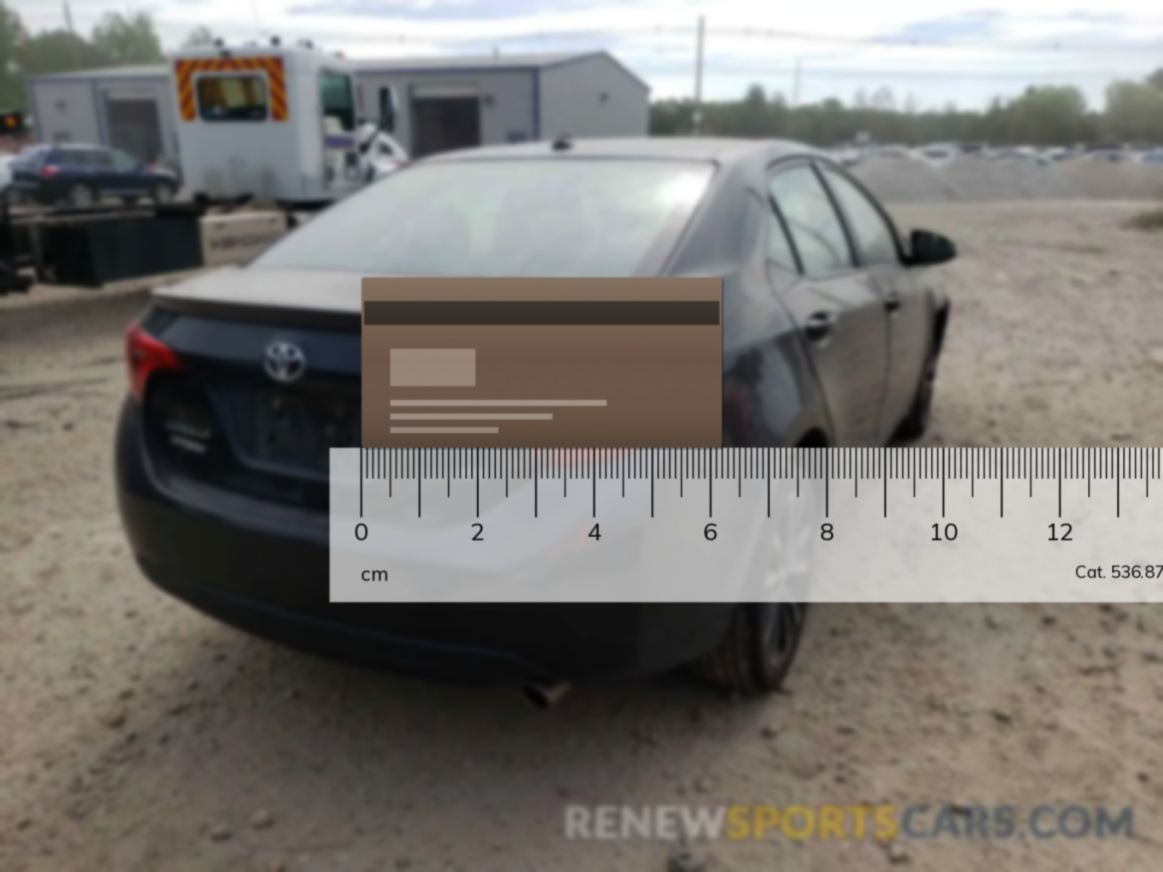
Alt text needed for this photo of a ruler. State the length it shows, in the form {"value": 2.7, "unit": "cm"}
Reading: {"value": 6.2, "unit": "cm"}
